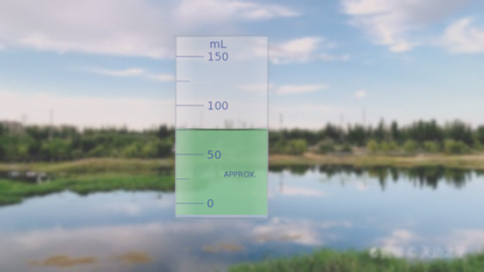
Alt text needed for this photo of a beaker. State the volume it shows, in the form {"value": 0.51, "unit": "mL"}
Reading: {"value": 75, "unit": "mL"}
